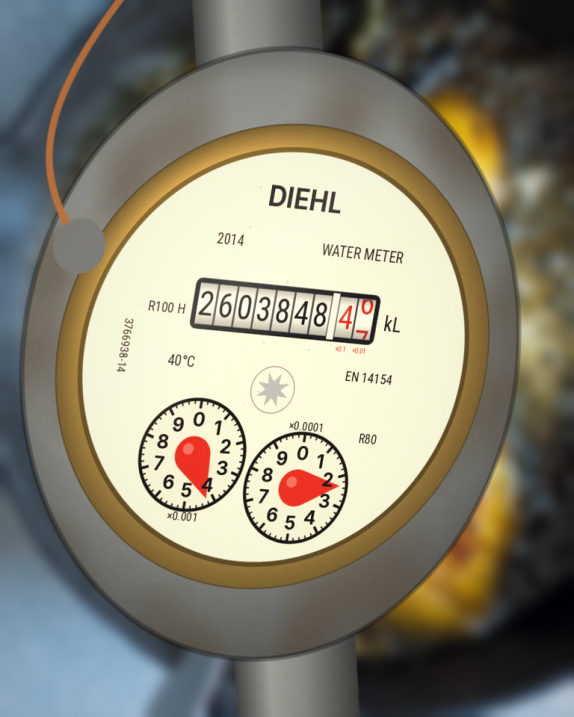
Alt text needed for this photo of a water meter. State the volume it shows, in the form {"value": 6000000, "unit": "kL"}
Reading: {"value": 2603848.4642, "unit": "kL"}
